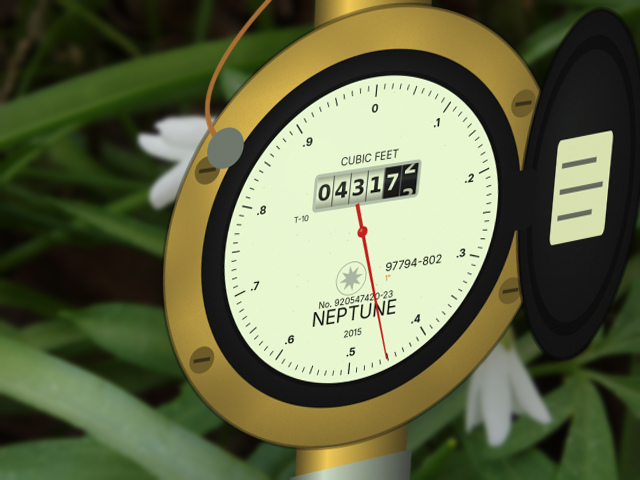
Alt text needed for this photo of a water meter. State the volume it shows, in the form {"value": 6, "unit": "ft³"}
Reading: {"value": 43172.45, "unit": "ft³"}
